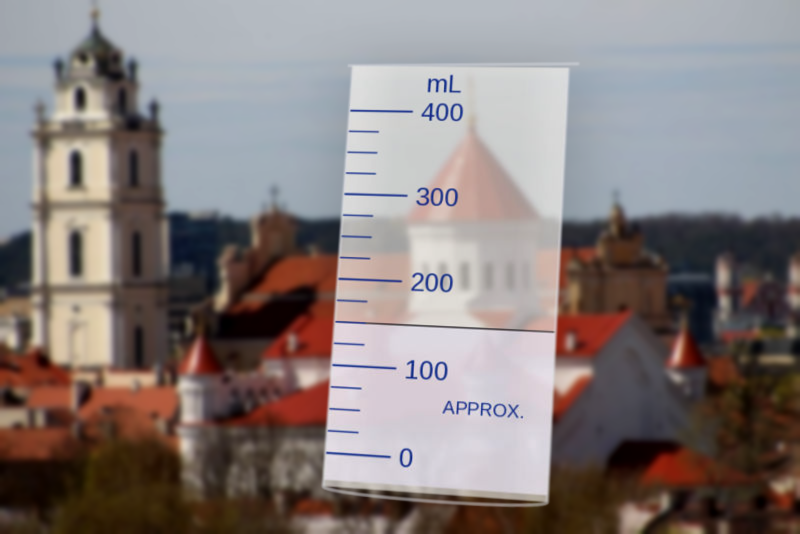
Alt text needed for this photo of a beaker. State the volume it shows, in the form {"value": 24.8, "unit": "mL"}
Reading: {"value": 150, "unit": "mL"}
